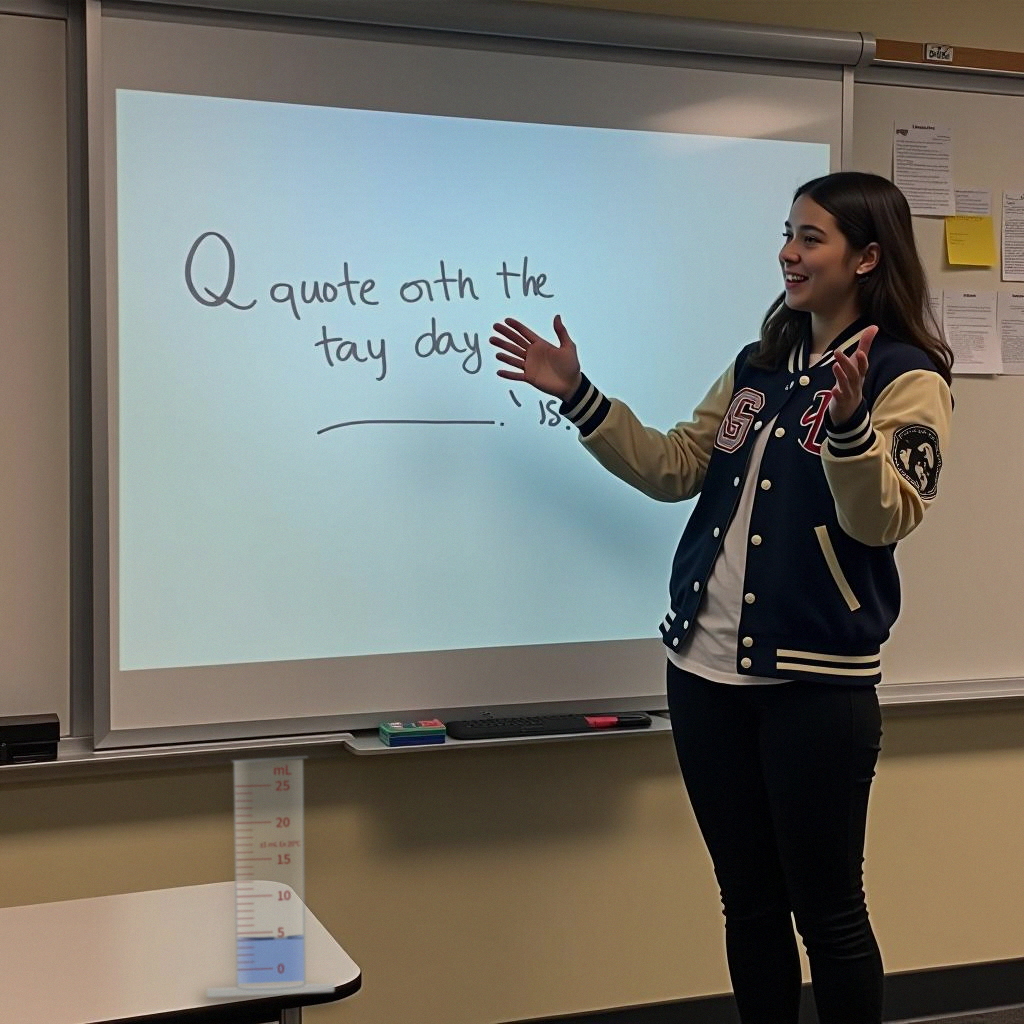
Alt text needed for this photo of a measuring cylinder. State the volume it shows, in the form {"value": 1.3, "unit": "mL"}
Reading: {"value": 4, "unit": "mL"}
